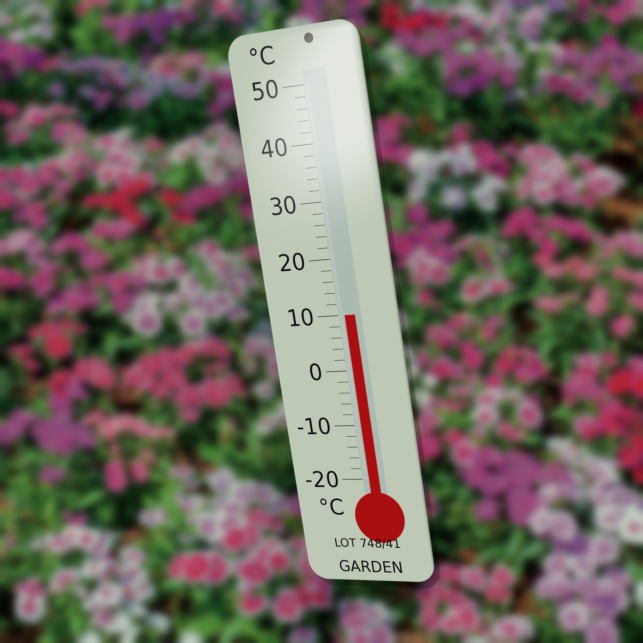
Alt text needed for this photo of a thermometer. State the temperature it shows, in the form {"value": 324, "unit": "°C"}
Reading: {"value": 10, "unit": "°C"}
